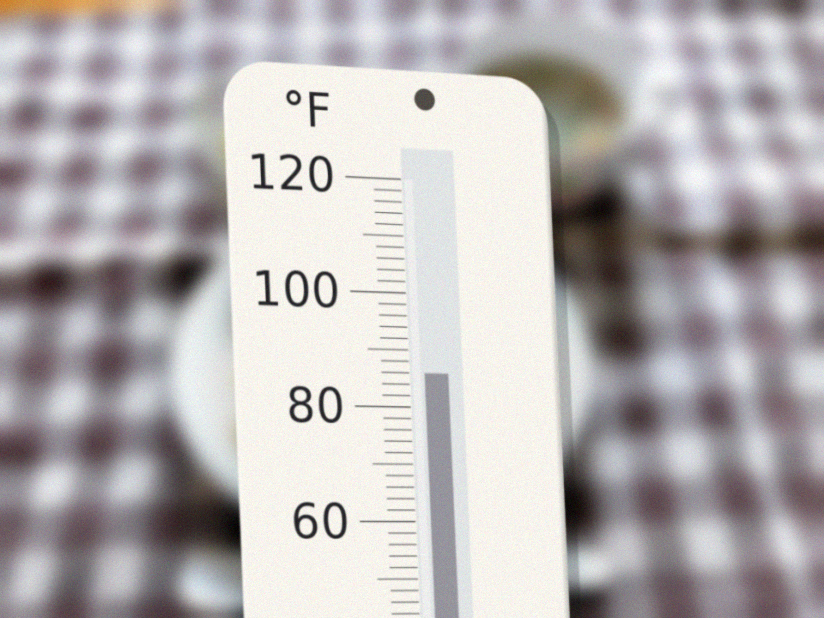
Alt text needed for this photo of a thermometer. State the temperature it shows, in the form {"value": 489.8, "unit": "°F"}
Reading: {"value": 86, "unit": "°F"}
